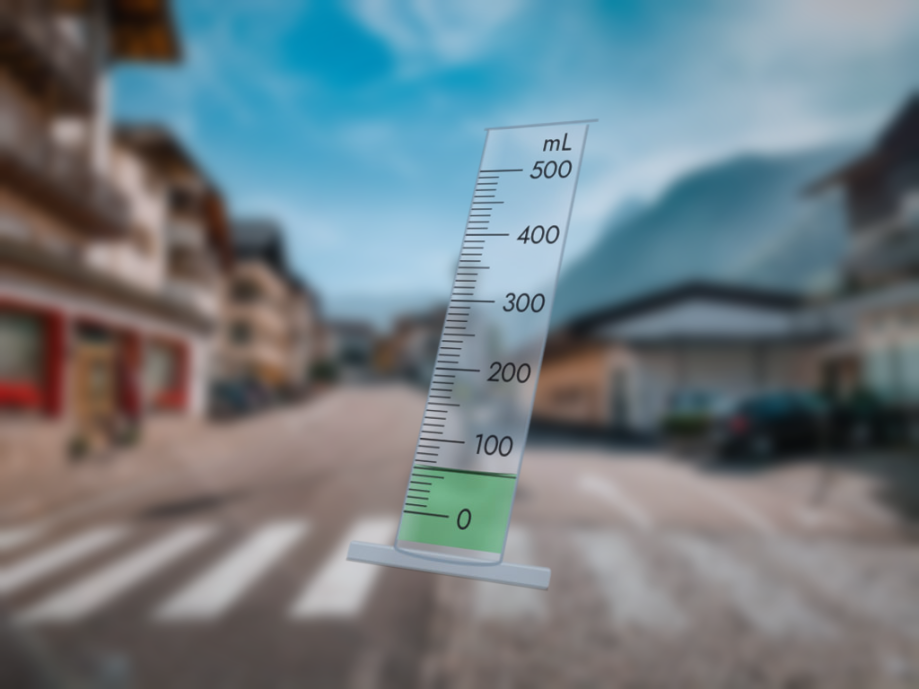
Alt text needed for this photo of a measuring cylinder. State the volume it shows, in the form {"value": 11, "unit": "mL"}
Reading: {"value": 60, "unit": "mL"}
